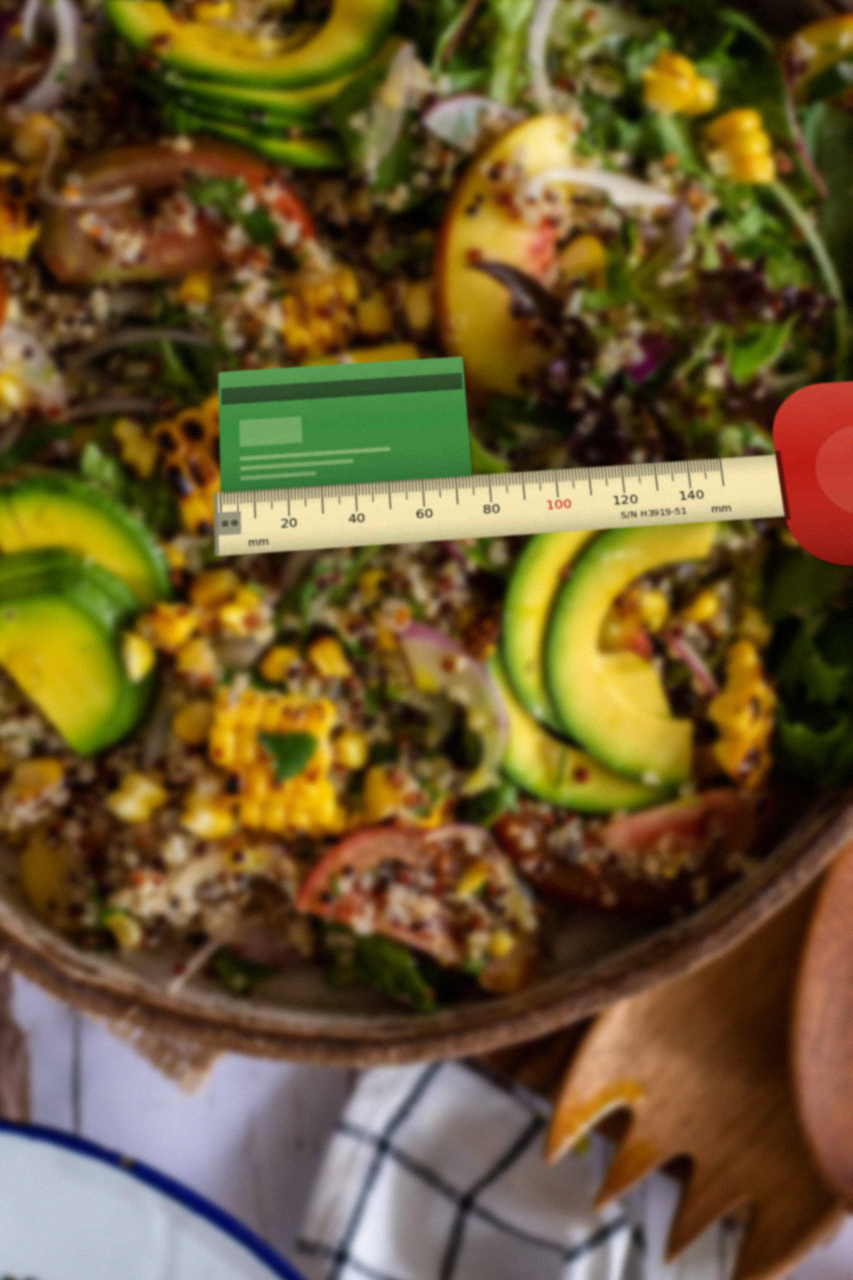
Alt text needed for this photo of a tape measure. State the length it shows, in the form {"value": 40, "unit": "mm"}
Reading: {"value": 75, "unit": "mm"}
